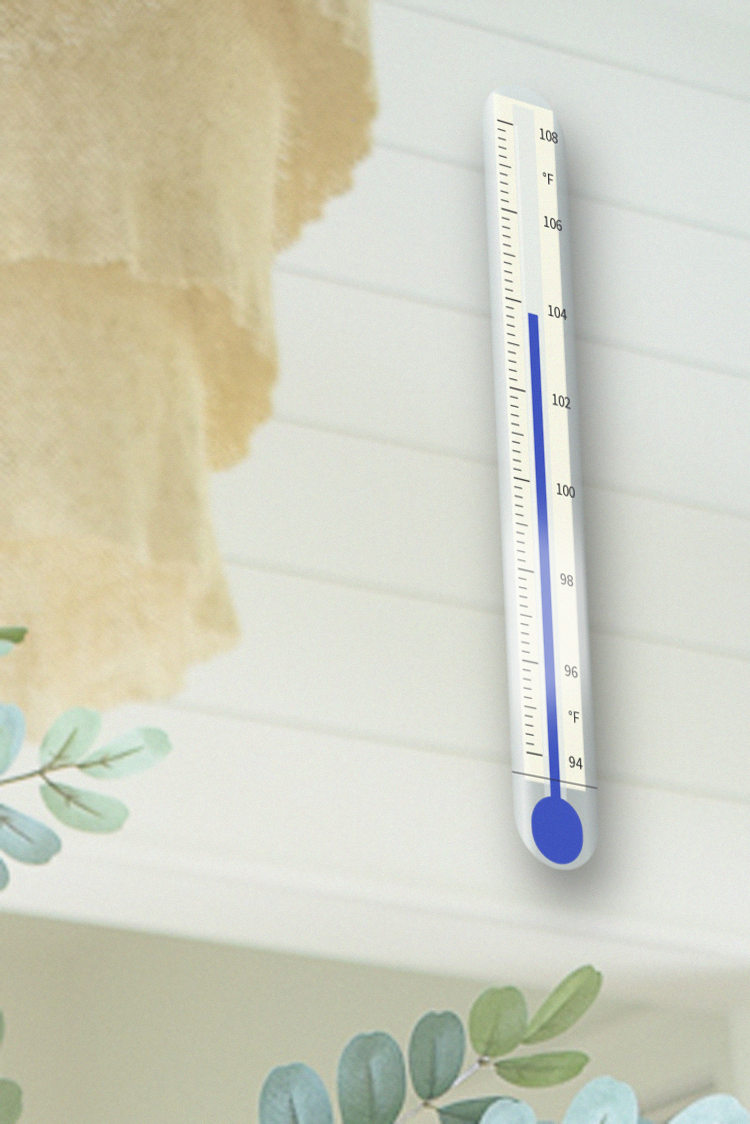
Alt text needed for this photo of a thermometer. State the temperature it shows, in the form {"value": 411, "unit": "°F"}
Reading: {"value": 103.8, "unit": "°F"}
